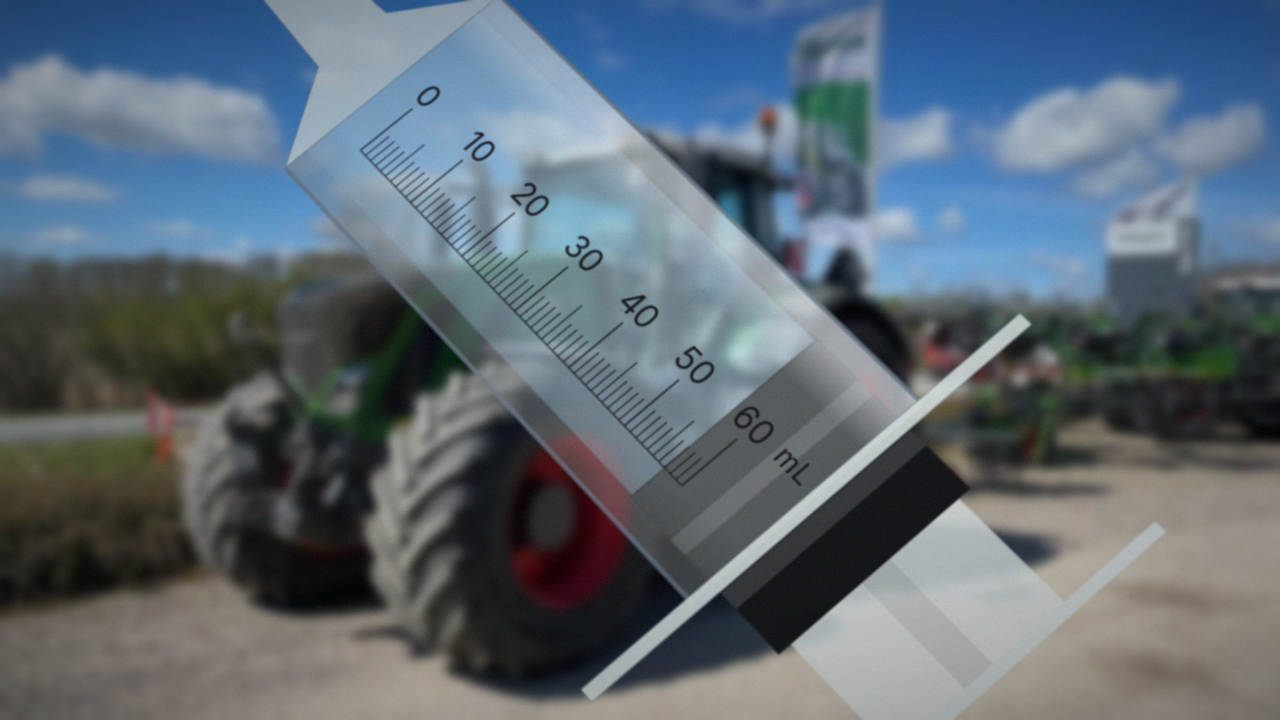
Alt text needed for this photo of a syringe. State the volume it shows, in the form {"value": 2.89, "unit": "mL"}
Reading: {"value": 57, "unit": "mL"}
